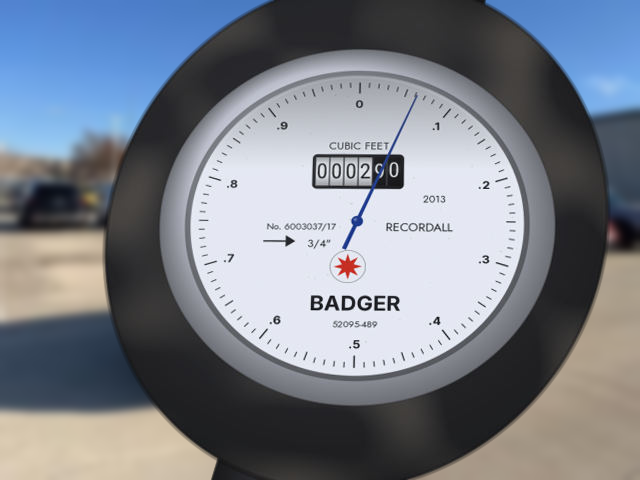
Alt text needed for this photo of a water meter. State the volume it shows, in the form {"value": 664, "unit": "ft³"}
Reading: {"value": 290.06, "unit": "ft³"}
